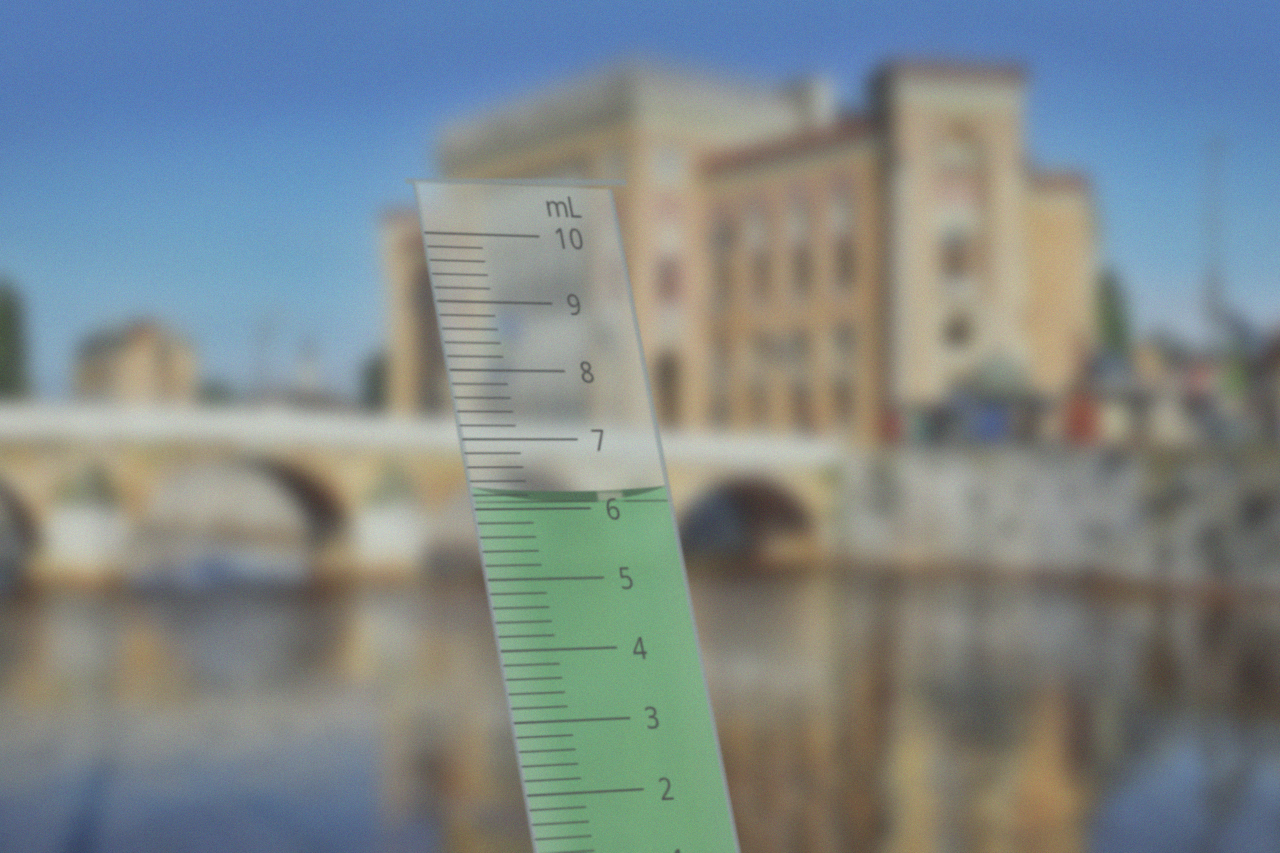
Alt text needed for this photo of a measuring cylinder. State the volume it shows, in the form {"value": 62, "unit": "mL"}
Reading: {"value": 6.1, "unit": "mL"}
